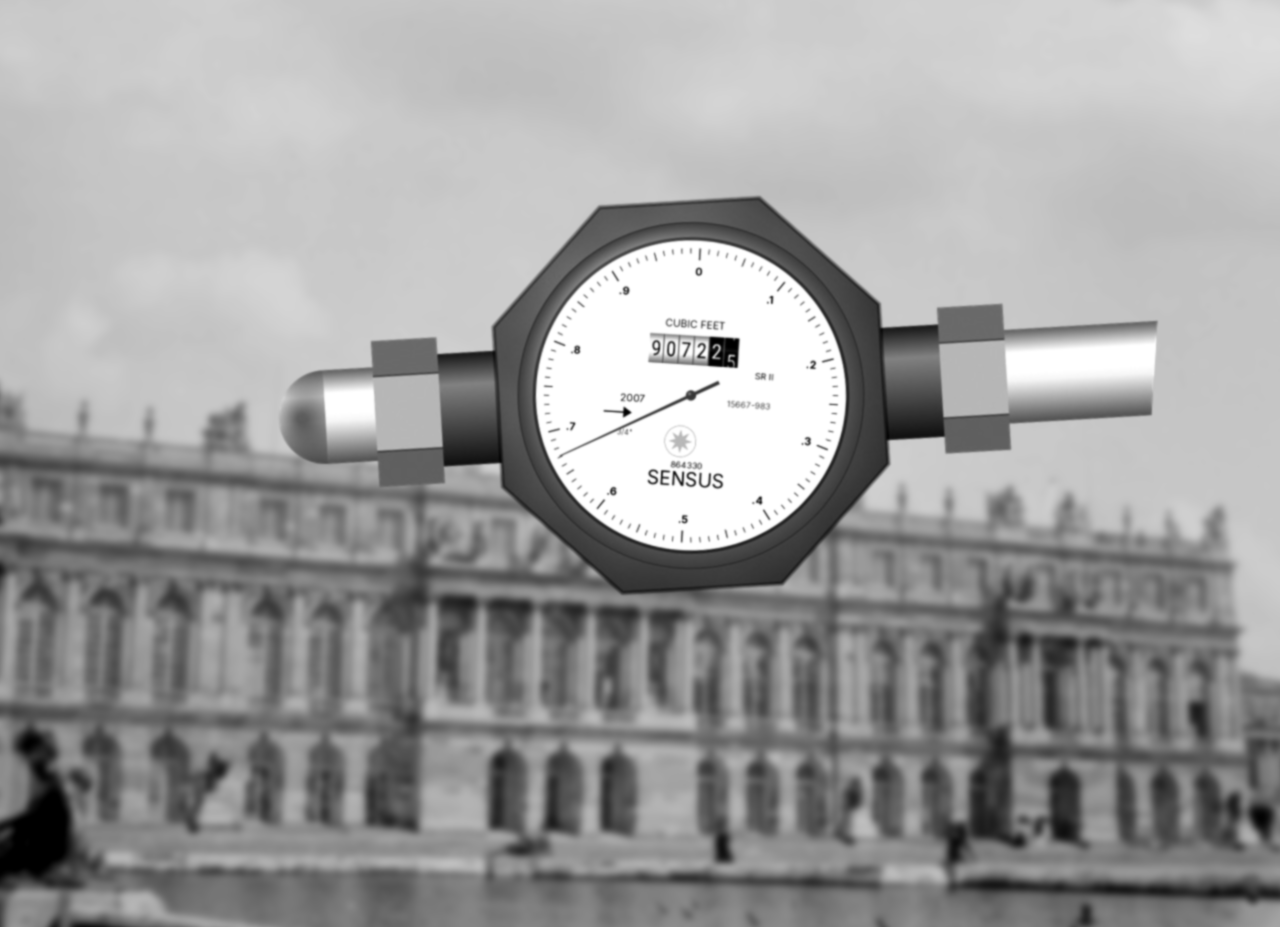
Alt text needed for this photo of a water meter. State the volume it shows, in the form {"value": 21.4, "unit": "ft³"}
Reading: {"value": 907224.67, "unit": "ft³"}
